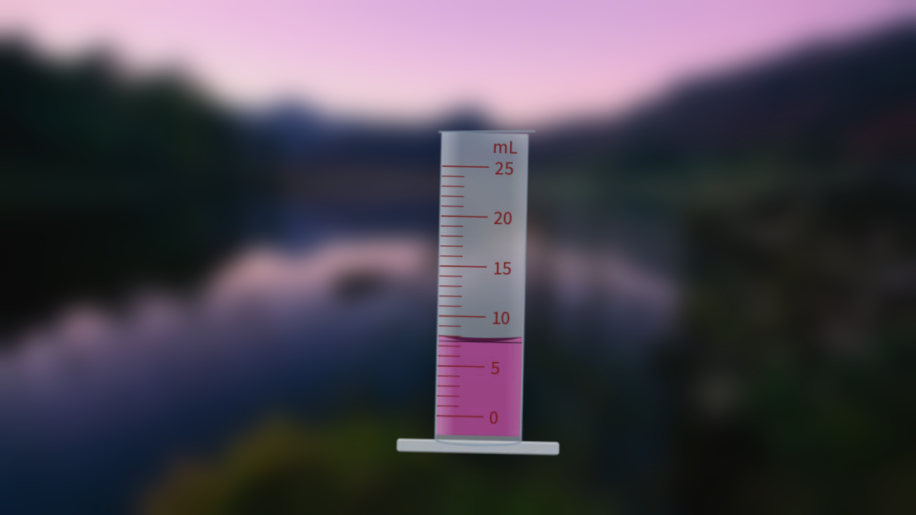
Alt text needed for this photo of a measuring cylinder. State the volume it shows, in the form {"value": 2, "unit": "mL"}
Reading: {"value": 7.5, "unit": "mL"}
